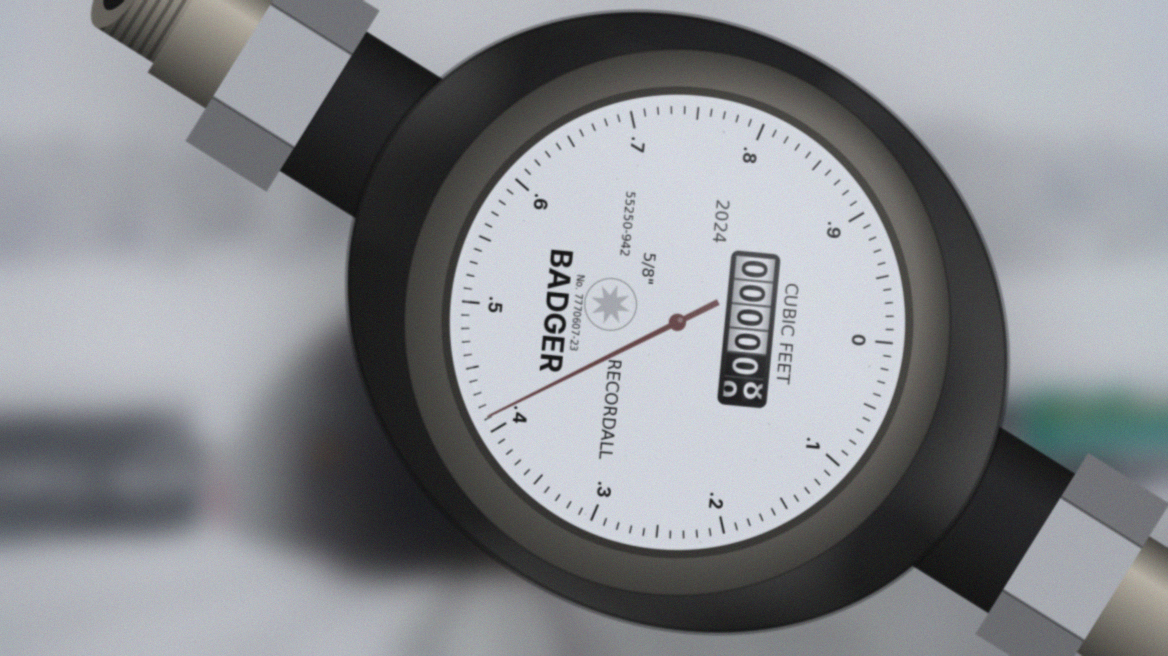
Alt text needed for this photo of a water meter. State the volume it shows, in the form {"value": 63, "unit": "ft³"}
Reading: {"value": 8.41, "unit": "ft³"}
